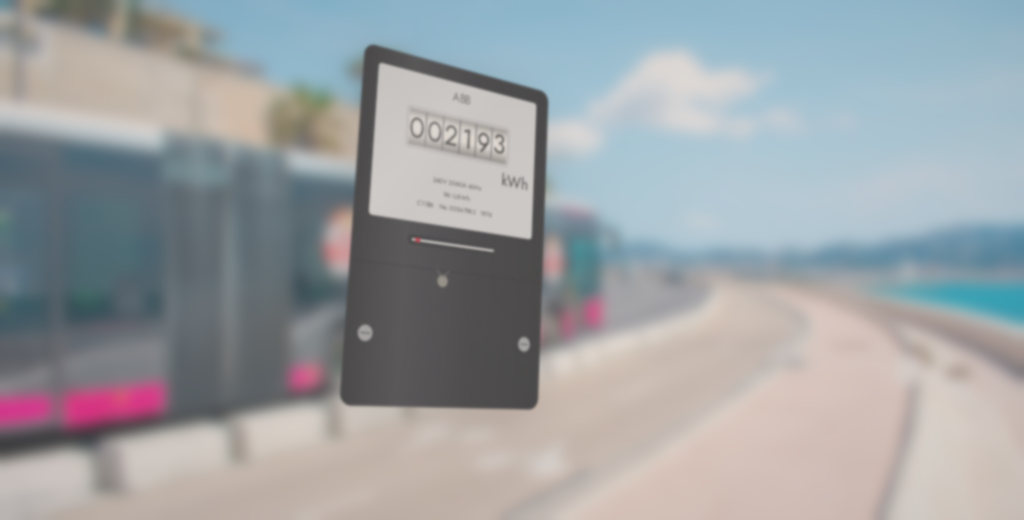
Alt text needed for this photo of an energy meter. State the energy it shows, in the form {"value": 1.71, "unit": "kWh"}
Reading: {"value": 2193, "unit": "kWh"}
